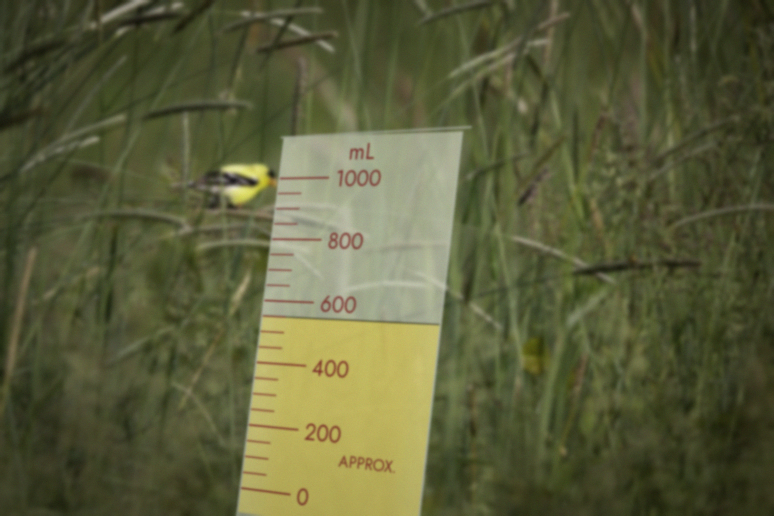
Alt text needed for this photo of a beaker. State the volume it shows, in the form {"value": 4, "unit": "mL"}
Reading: {"value": 550, "unit": "mL"}
